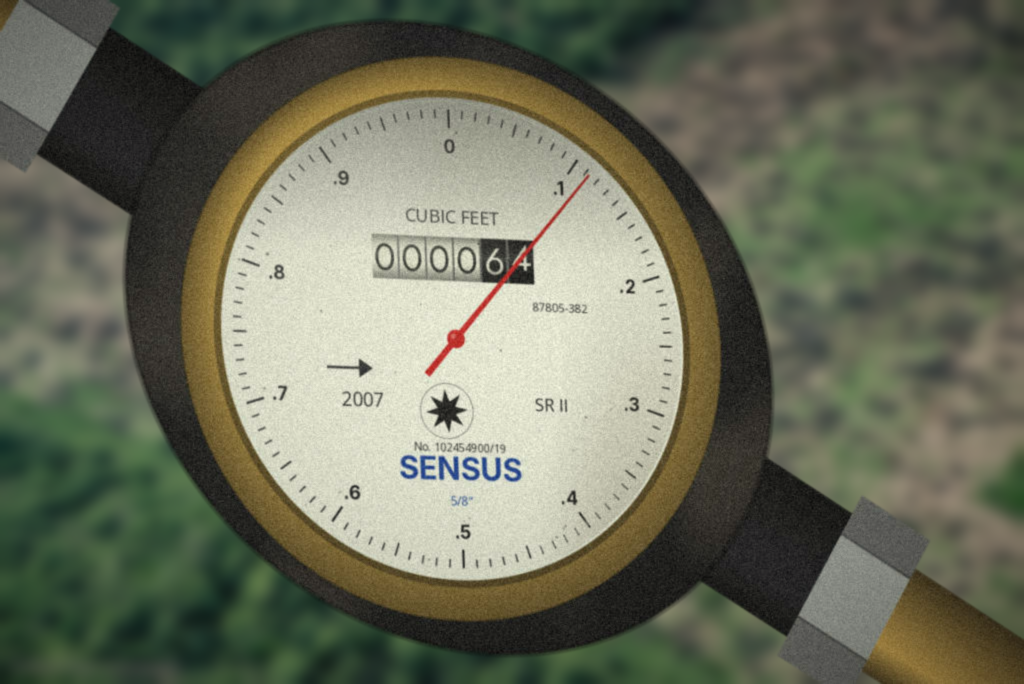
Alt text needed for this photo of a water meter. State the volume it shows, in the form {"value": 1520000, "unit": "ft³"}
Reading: {"value": 64.11, "unit": "ft³"}
